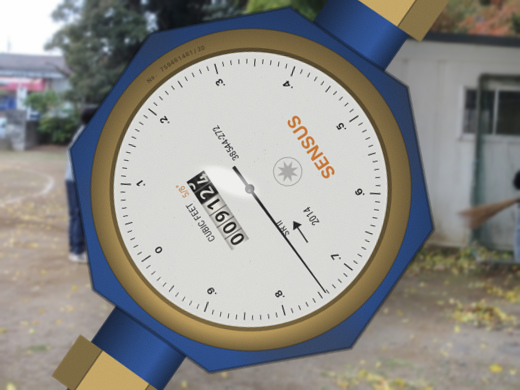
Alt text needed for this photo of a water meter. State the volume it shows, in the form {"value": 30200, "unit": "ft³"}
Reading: {"value": 9123.74, "unit": "ft³"}
